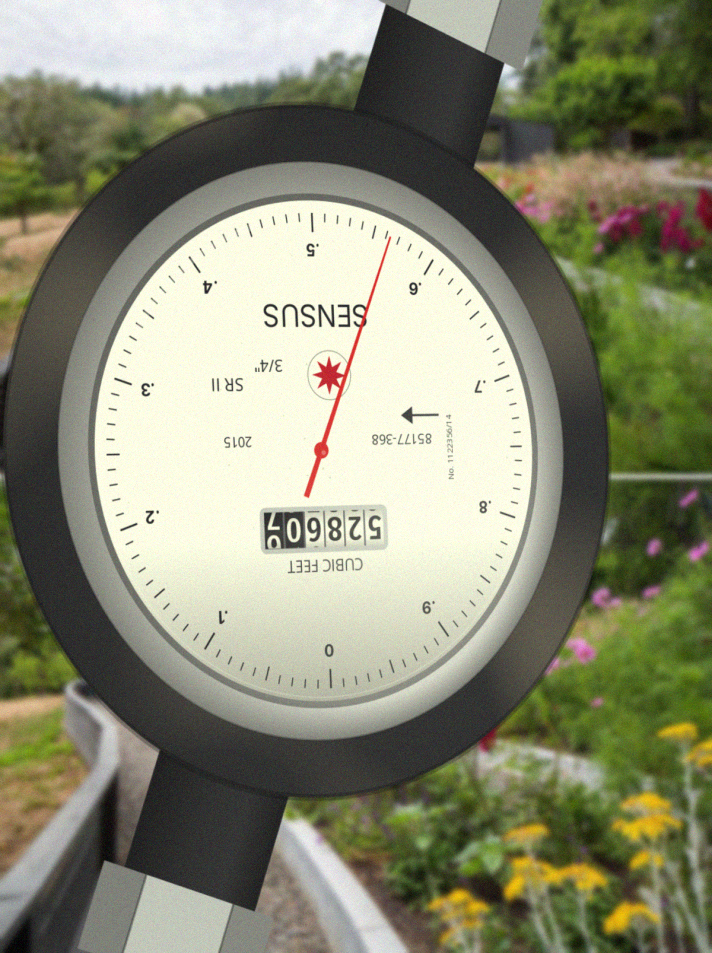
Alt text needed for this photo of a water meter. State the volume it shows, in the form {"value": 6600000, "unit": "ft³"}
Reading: {"value": 528606.56, "unit": "ft³"}
